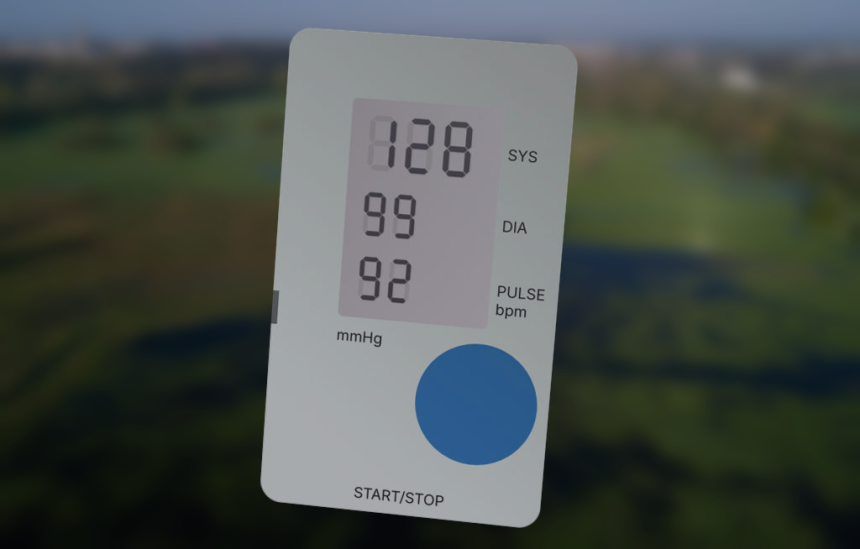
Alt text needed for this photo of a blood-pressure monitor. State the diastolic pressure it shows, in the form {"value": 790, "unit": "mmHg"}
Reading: {"value": 99, "unit": "mmHg"}
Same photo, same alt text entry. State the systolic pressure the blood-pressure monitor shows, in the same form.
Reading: {"value": 128, "unit": "mmHg"}
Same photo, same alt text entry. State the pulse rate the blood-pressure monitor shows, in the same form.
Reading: {"value": 92, "unit": "bpm"}
